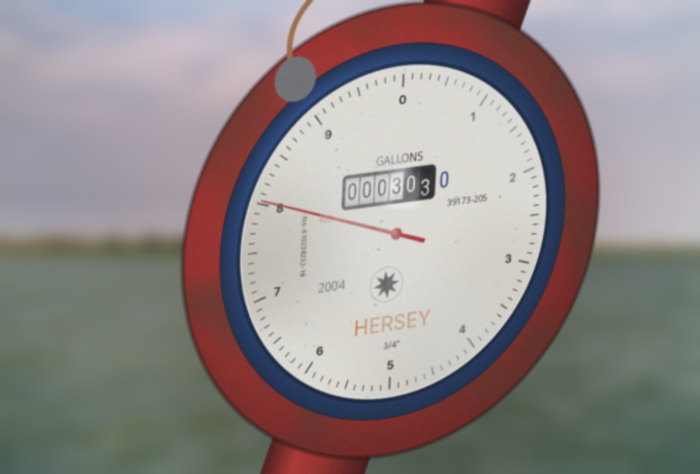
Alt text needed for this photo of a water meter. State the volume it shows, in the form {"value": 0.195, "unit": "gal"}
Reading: {"value": 3028.0, "unit": "gal"}
